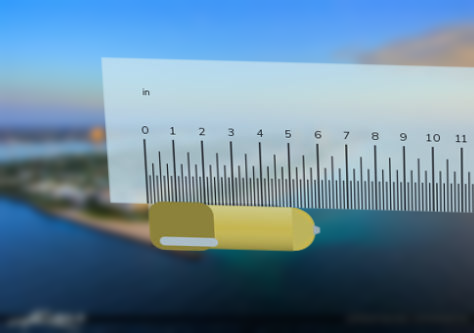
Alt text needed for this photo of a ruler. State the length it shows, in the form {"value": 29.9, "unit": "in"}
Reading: {"value": 6, "unit": "in"}
